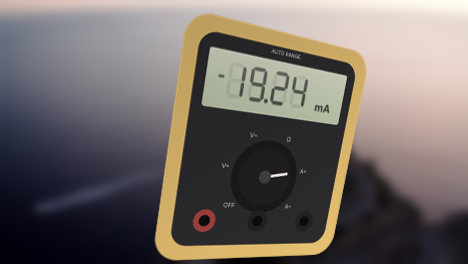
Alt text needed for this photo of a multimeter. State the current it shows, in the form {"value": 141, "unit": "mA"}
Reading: {"value": -19.24, "unit": "mA"}
